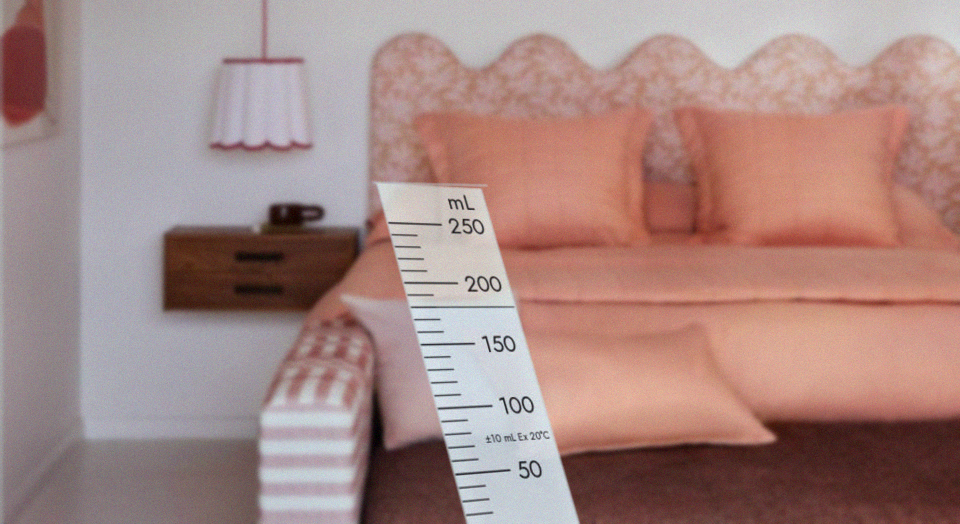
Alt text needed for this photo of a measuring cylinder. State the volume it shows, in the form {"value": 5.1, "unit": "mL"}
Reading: {"value": 180, "unit": "mL"}
